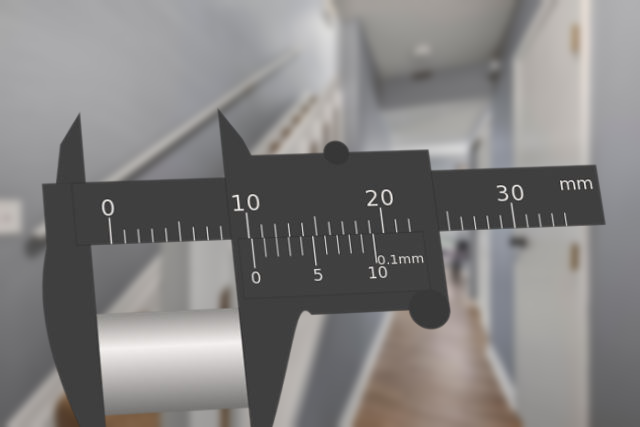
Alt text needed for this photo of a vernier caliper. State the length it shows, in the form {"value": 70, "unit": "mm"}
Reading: {"value": 10.2, "unit": "mm"}
